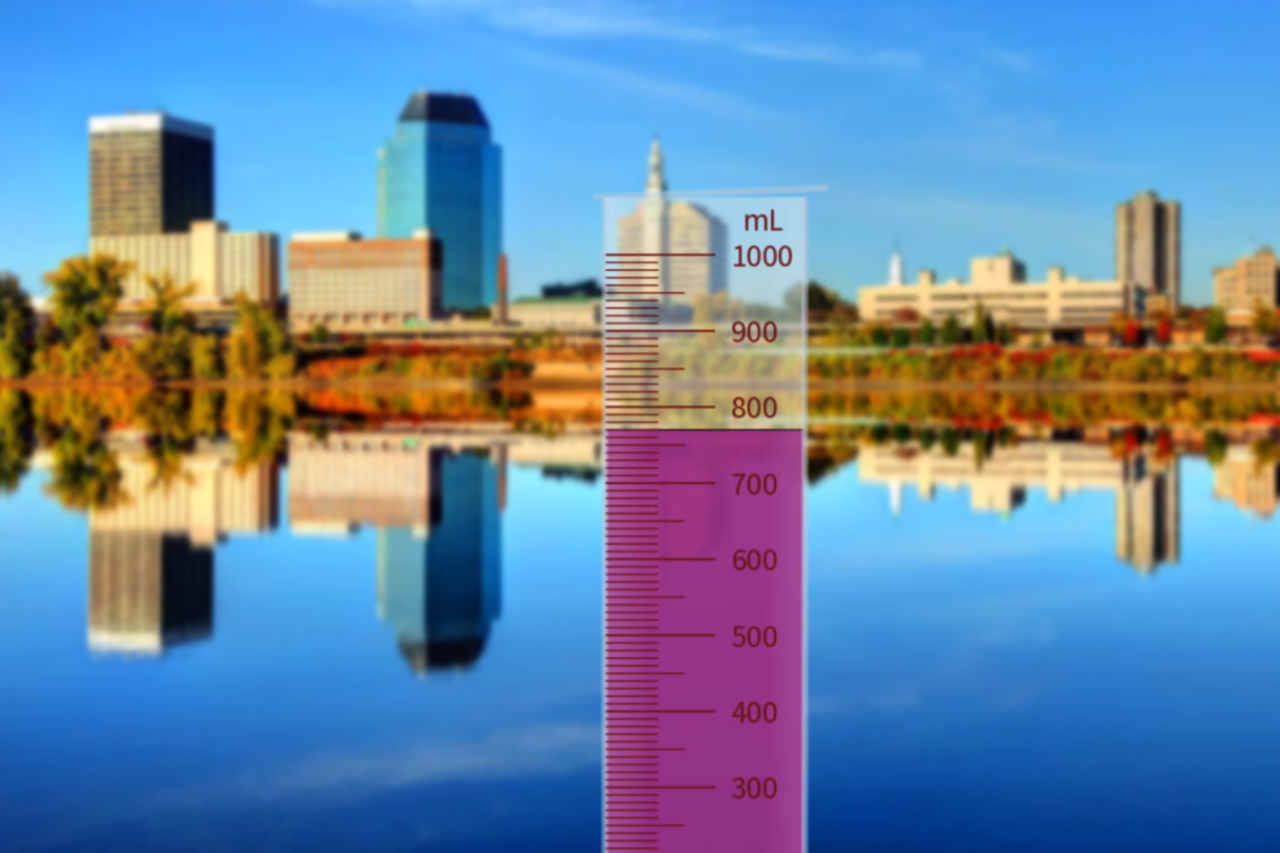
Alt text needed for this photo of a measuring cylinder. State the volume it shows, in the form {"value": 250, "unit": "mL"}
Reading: {"value": 770, "unit": "mL"}
